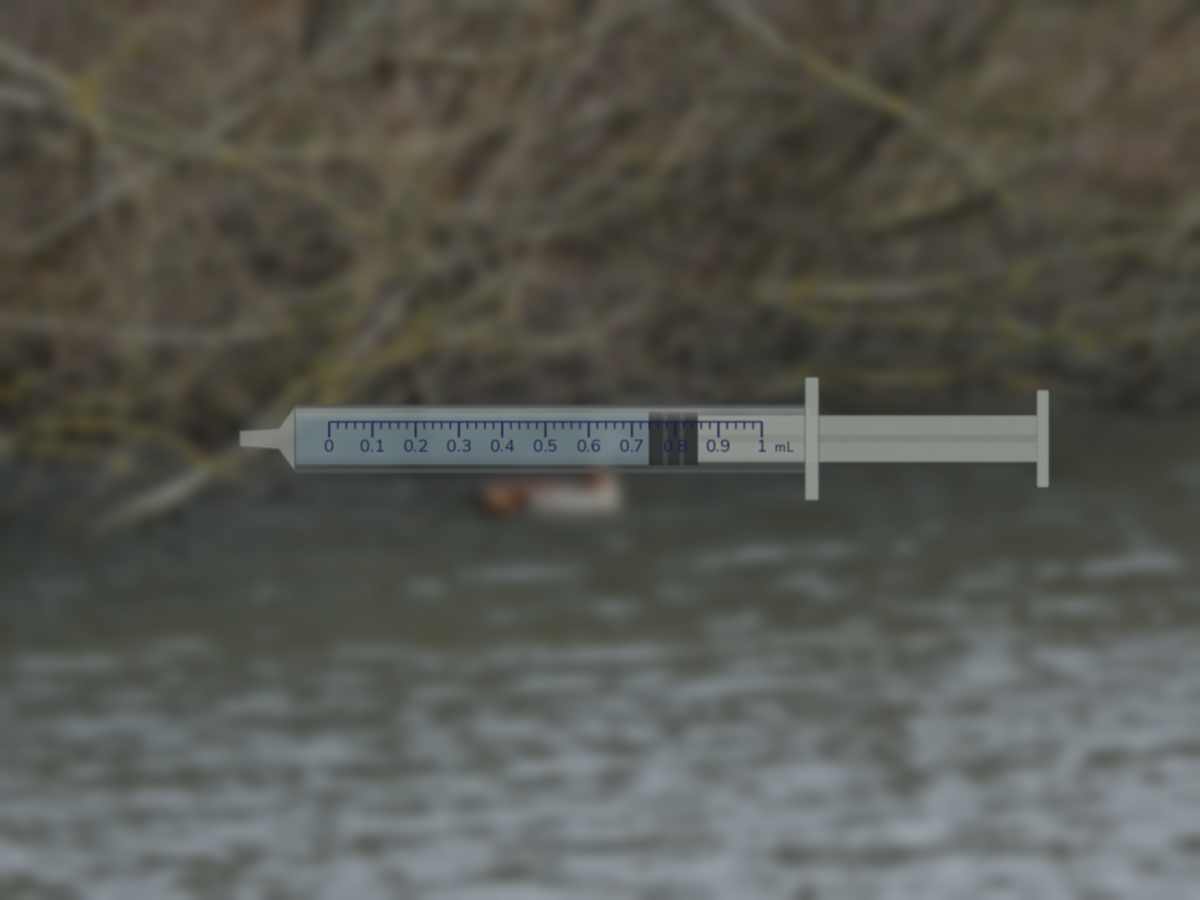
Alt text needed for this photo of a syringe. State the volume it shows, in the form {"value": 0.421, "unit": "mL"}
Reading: {"value": 0.74, "unit": "mL"}
